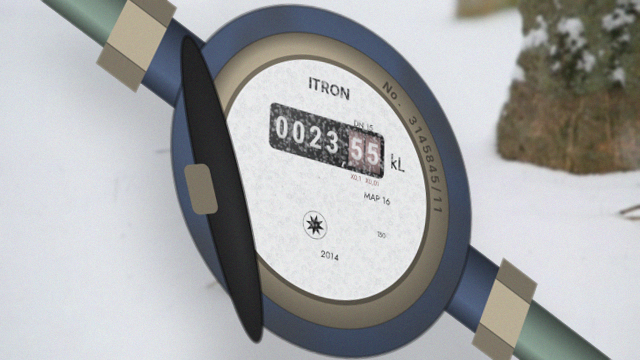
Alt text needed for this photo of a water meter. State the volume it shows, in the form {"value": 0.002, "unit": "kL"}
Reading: {"value": 23.55, "unit": "kL"}
